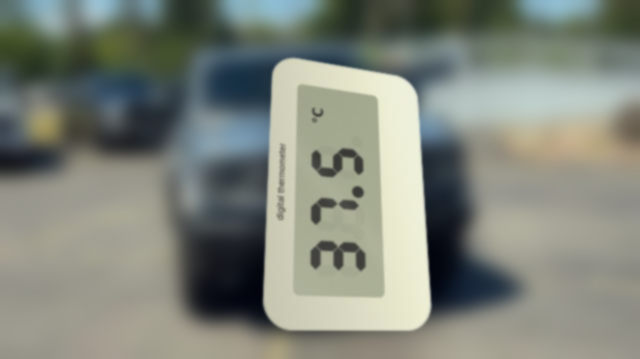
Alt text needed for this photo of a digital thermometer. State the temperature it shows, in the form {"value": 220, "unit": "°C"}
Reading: {"value": 37.5, "unit": "°C"}
